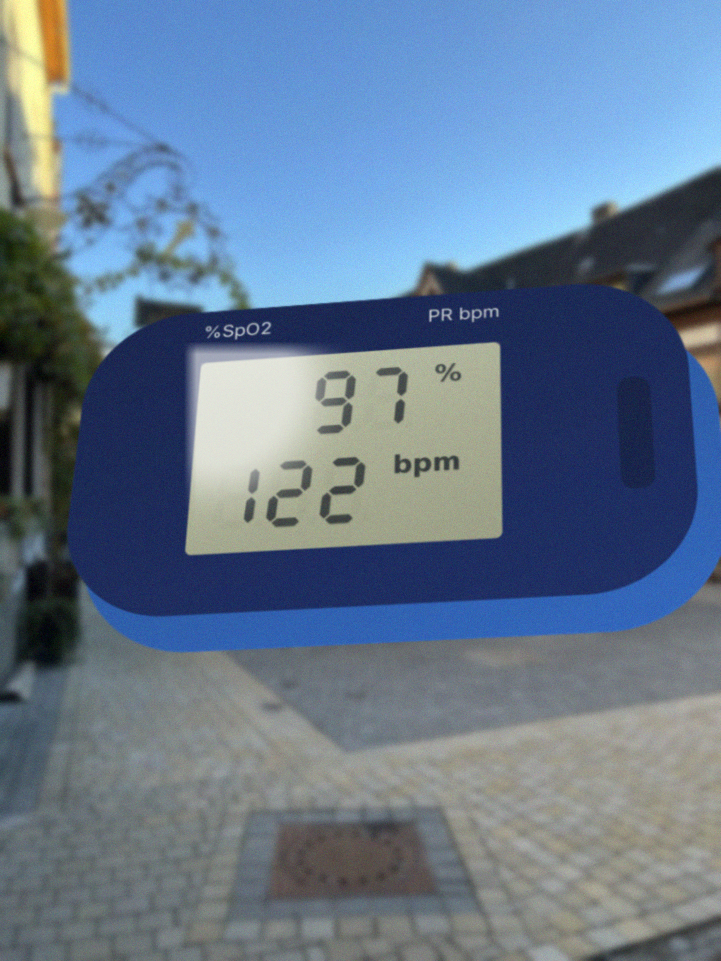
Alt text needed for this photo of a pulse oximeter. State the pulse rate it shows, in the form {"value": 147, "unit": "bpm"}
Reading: {"value": 122, "unit": "bpm"}
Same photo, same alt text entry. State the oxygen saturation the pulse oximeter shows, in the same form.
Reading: {"value": 97, "unit": "%"}
